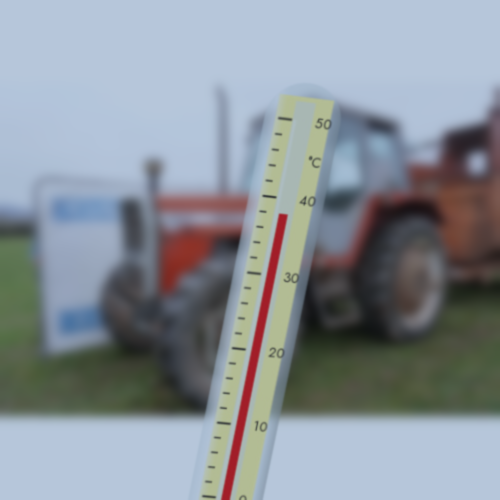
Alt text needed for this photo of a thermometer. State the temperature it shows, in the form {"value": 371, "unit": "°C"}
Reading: {"value": 38, "unit": "°C"}
